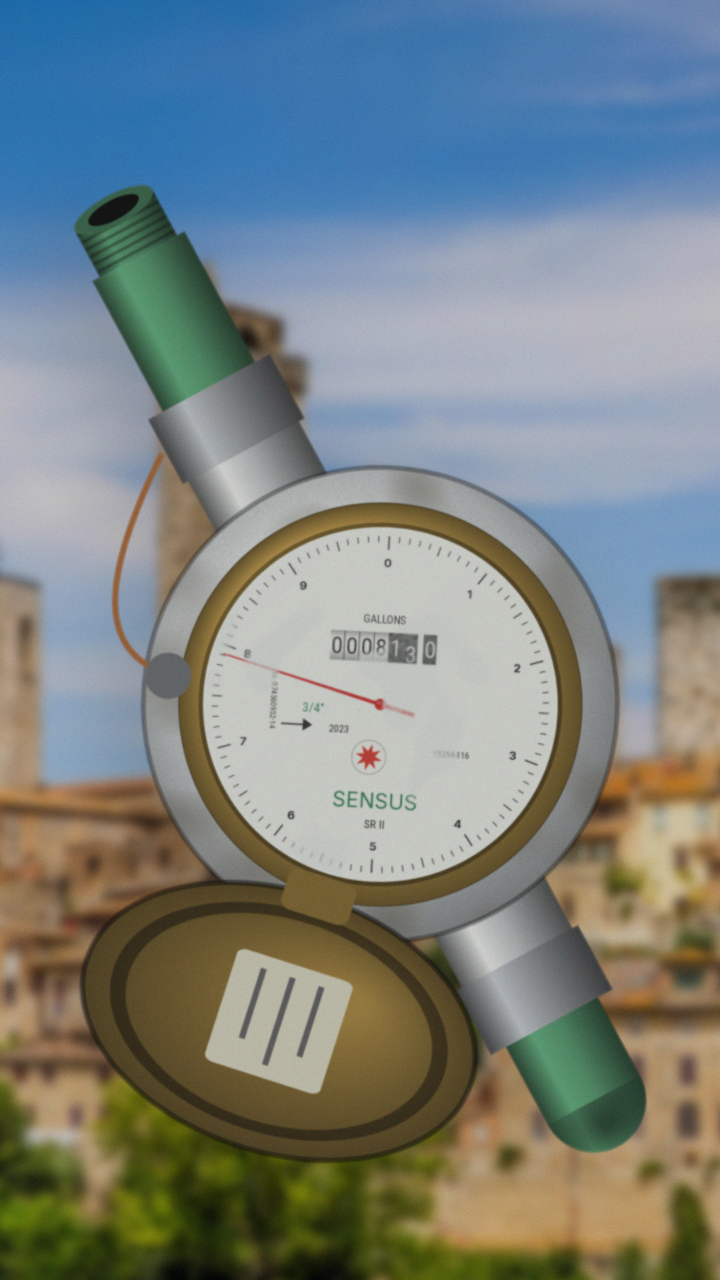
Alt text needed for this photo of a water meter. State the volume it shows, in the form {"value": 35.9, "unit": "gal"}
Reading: {"value": 8127.9, "unit": "gal"}
